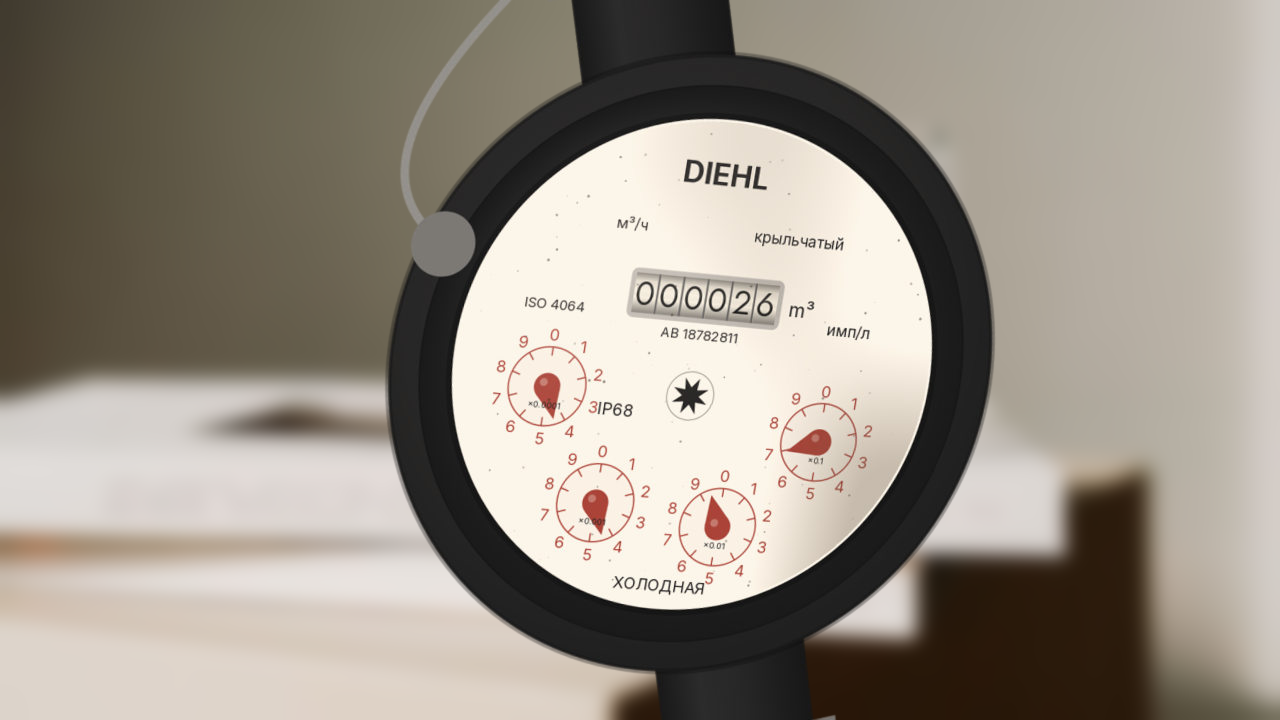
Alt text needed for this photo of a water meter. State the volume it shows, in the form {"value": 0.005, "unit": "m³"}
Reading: {"value": 26.6944, "unit": "m³"}
